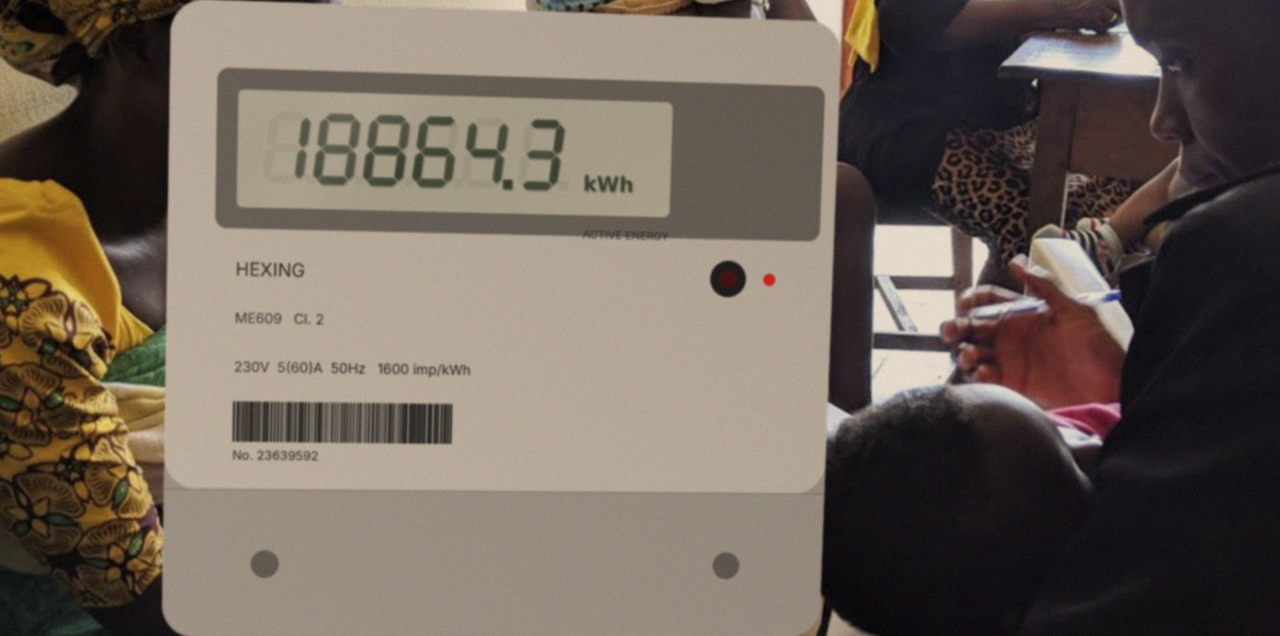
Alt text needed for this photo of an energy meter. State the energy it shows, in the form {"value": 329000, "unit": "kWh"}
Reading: {"value": 18864.3, "unit": "kWh"}
